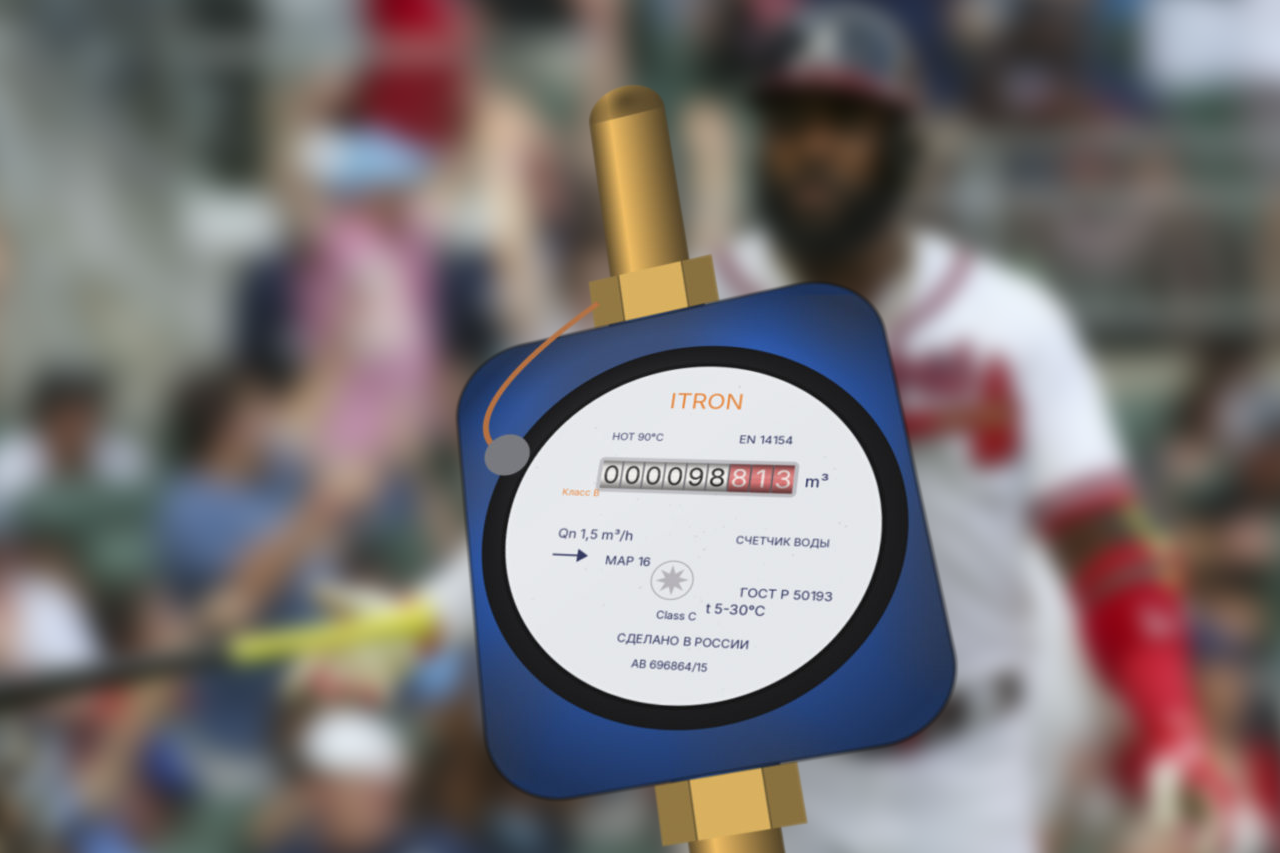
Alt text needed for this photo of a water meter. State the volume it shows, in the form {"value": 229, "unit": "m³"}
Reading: {"value": 98.813, "unit": "m³"}
